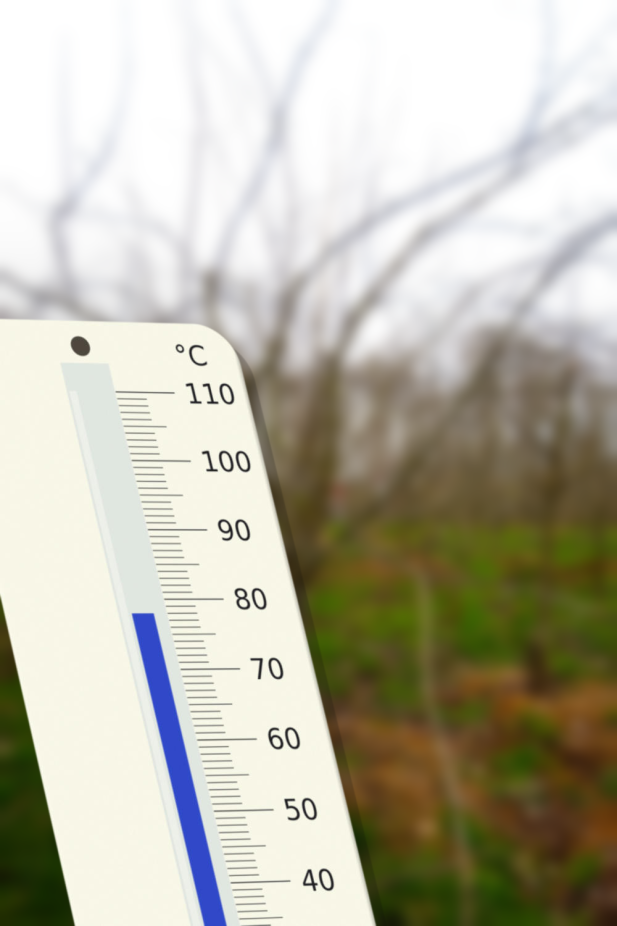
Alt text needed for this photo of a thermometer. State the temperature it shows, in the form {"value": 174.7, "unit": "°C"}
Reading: {"value": 78, "unit": "°C"}
